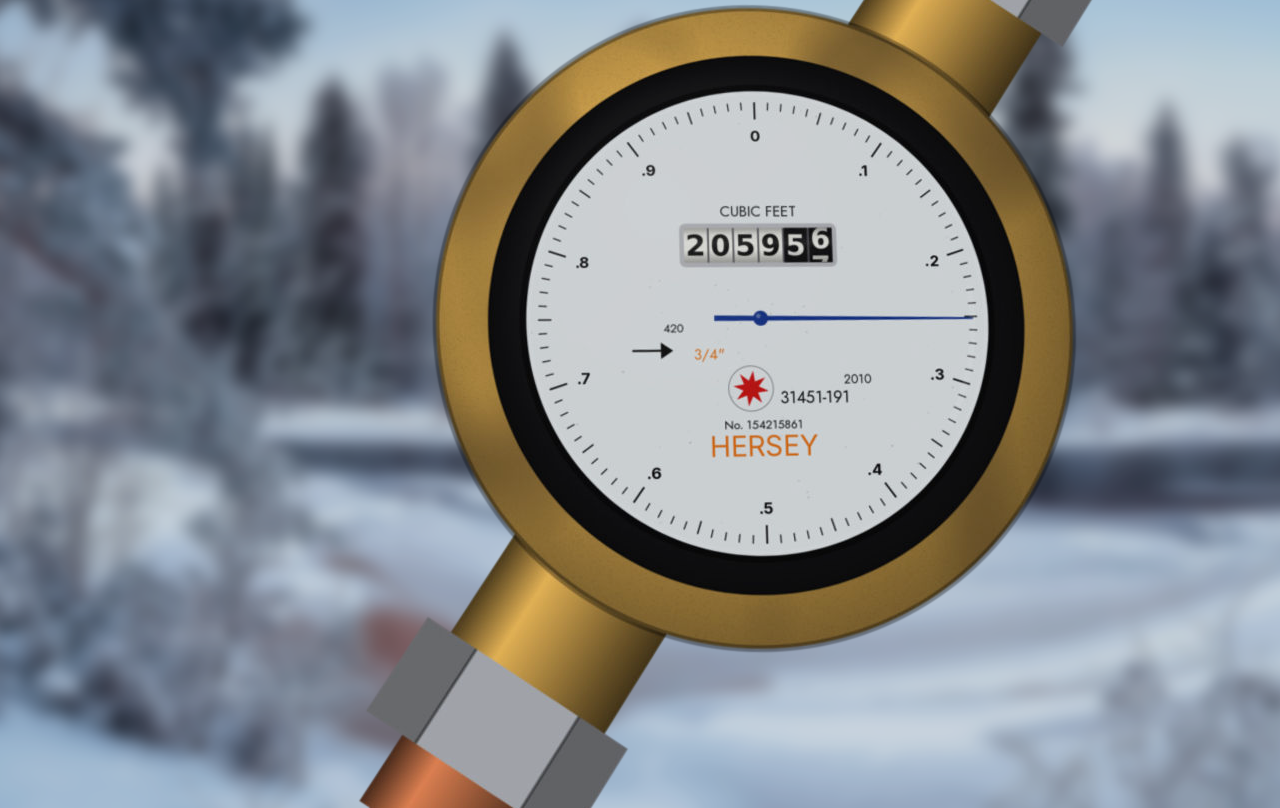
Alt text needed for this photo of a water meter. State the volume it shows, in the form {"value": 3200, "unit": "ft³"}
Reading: {"value": 205956.25, "unit": "ft³"}
